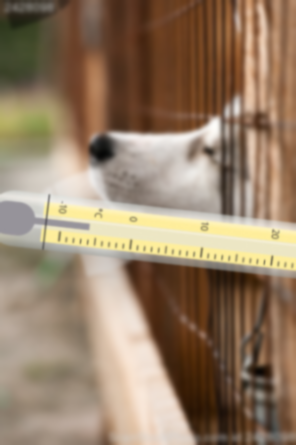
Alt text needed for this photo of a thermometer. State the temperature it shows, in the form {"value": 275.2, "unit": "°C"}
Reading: {"value": -6, "unit": "°C"}
